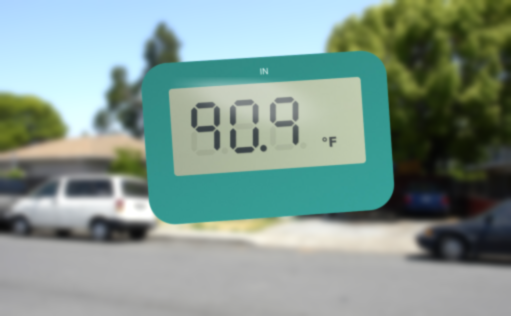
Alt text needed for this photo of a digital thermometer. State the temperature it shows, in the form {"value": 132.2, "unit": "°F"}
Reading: {"value": 90.9, "unit": "°F"}
